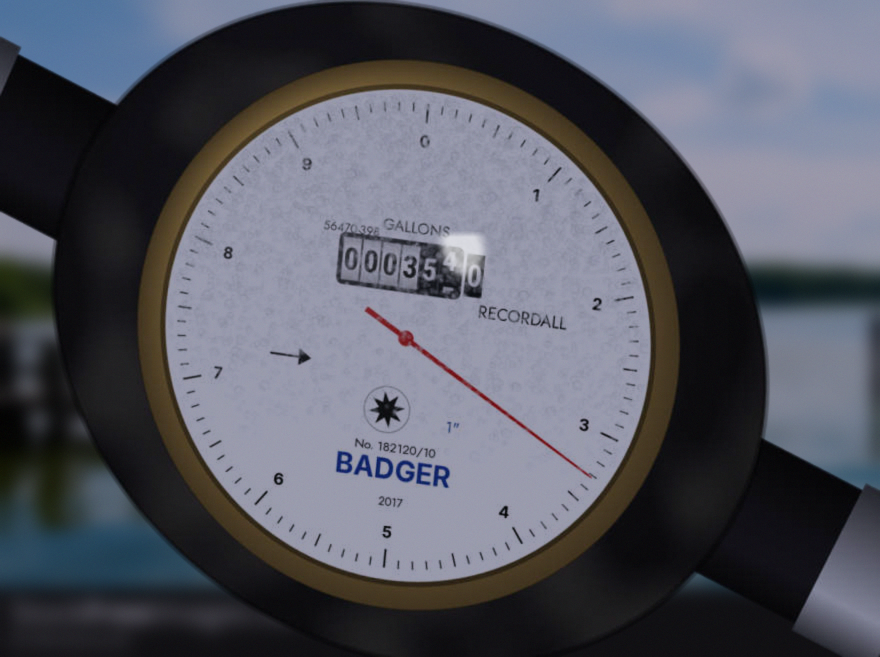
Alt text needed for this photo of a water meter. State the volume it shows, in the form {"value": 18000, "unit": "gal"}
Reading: {"value": 3543.3, "unit": "gal"}
